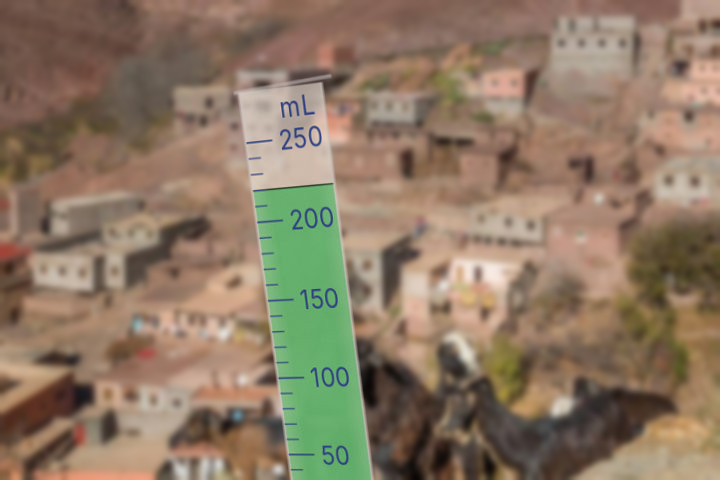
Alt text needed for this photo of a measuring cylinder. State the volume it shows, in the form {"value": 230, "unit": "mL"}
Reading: {"value": 220, "unit": "mL"}
